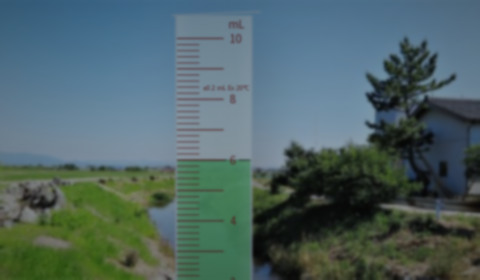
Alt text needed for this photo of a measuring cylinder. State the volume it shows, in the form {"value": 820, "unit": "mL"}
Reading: {"value": 6, "unit": "mL"}
